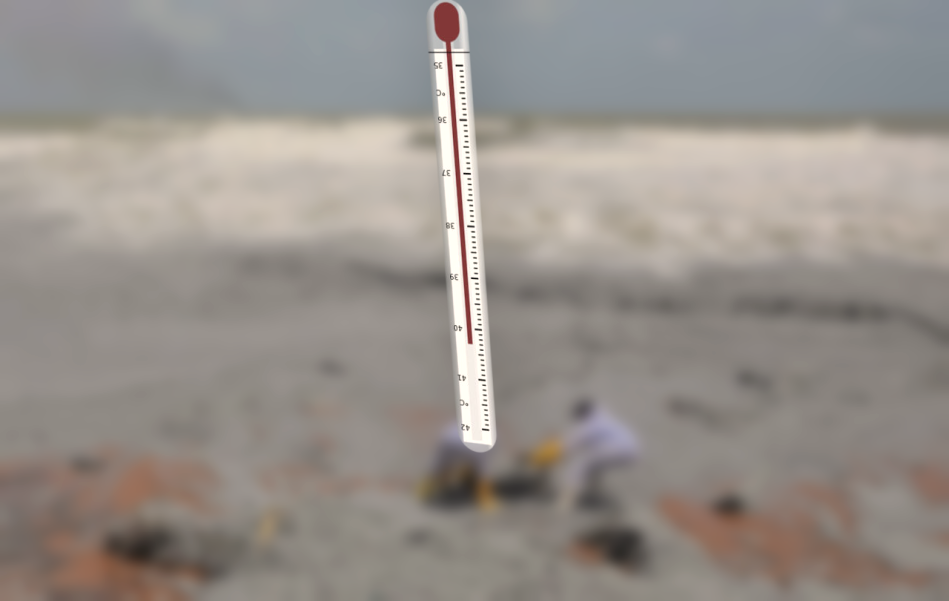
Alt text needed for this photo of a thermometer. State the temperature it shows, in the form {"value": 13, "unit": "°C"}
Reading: {"value": 40.3, "unit": "°C"}
